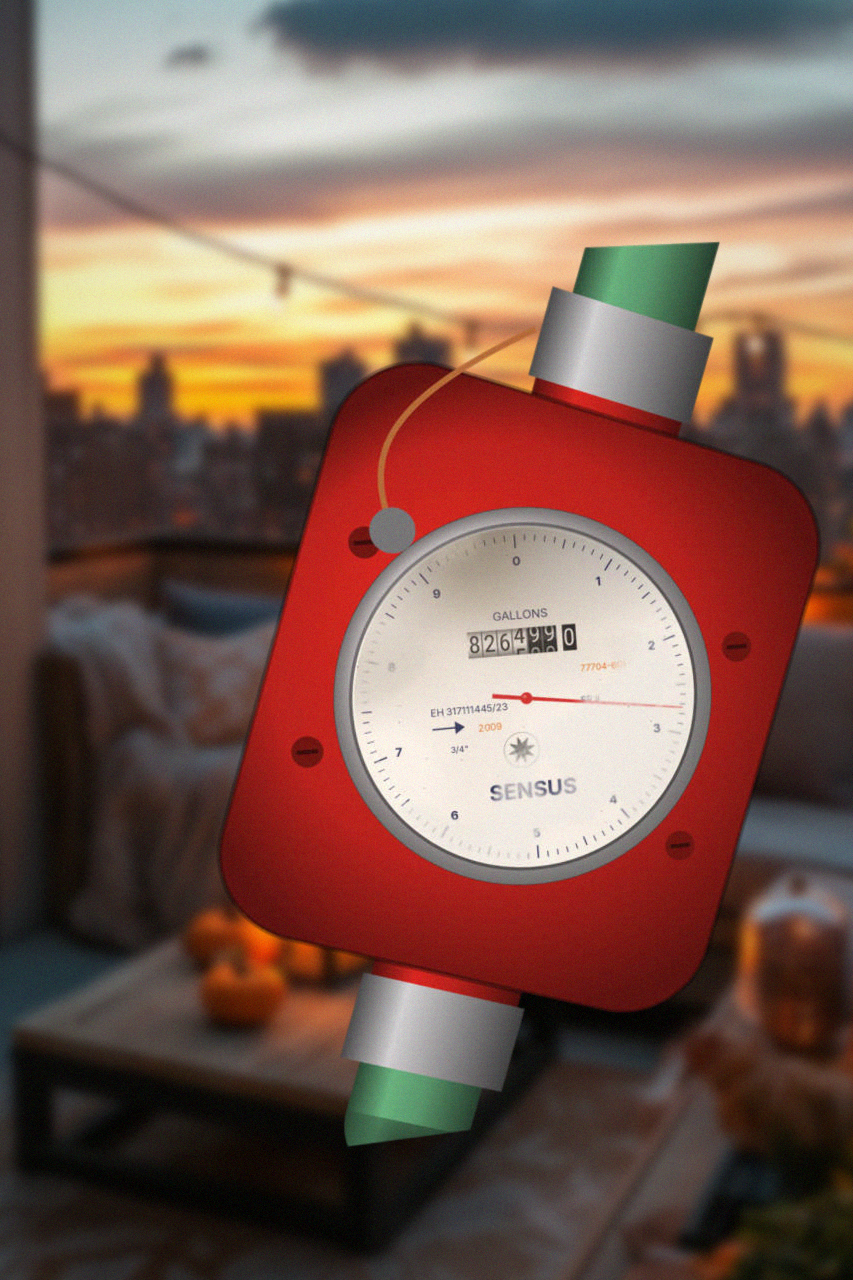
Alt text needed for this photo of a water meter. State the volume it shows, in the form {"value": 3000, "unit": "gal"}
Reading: {"value": 8264992.7, "unit": "gal"}
